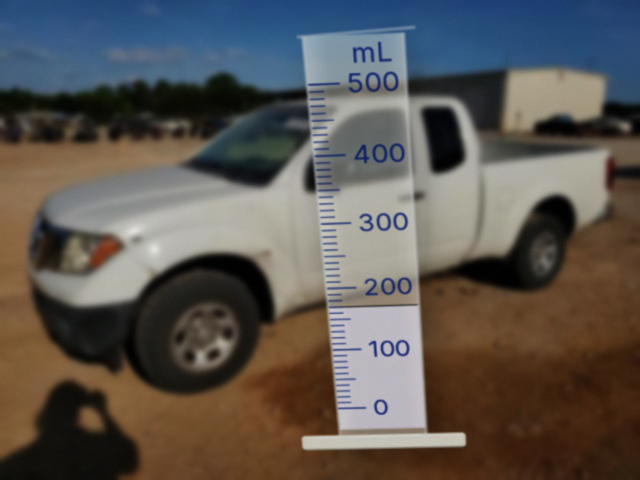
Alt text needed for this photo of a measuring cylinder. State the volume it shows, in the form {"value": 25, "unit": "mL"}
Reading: {"value": 170, "unit": "mL"}
